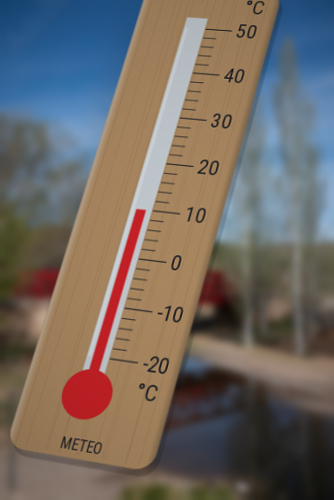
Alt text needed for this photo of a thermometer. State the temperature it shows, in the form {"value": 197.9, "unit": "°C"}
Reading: {"value": 10, "unit": "°C"}
